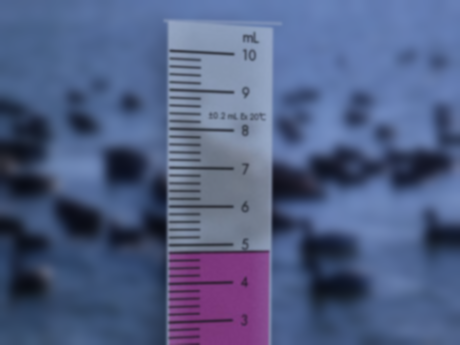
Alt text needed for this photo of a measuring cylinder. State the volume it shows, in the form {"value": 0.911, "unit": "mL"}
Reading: {"value": 4.8, "unit": "mL"}
